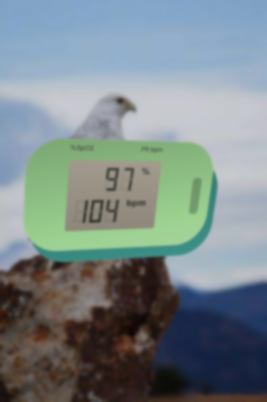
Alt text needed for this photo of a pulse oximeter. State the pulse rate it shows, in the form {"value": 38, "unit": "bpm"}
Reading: {"value": 104, "unit": "bpm"}
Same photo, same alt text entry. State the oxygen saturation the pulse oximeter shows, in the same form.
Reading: {"value": 97, "unit": "%"}
